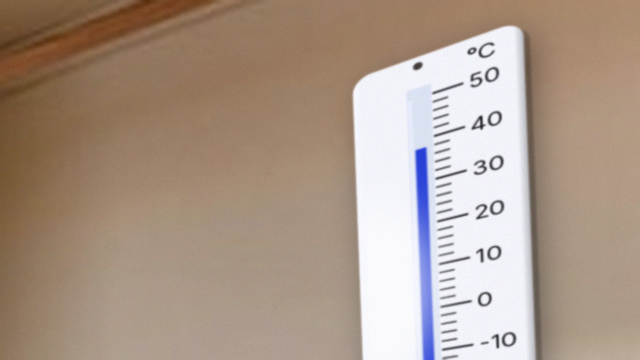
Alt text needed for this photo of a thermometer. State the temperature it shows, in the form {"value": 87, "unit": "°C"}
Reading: {"value": 38, "unit": "°C"}
